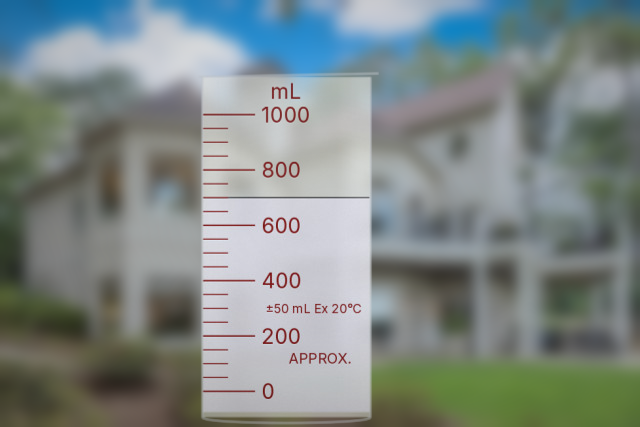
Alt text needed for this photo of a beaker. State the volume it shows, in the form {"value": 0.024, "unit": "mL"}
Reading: {"value": 700, "unit": "mL"}
